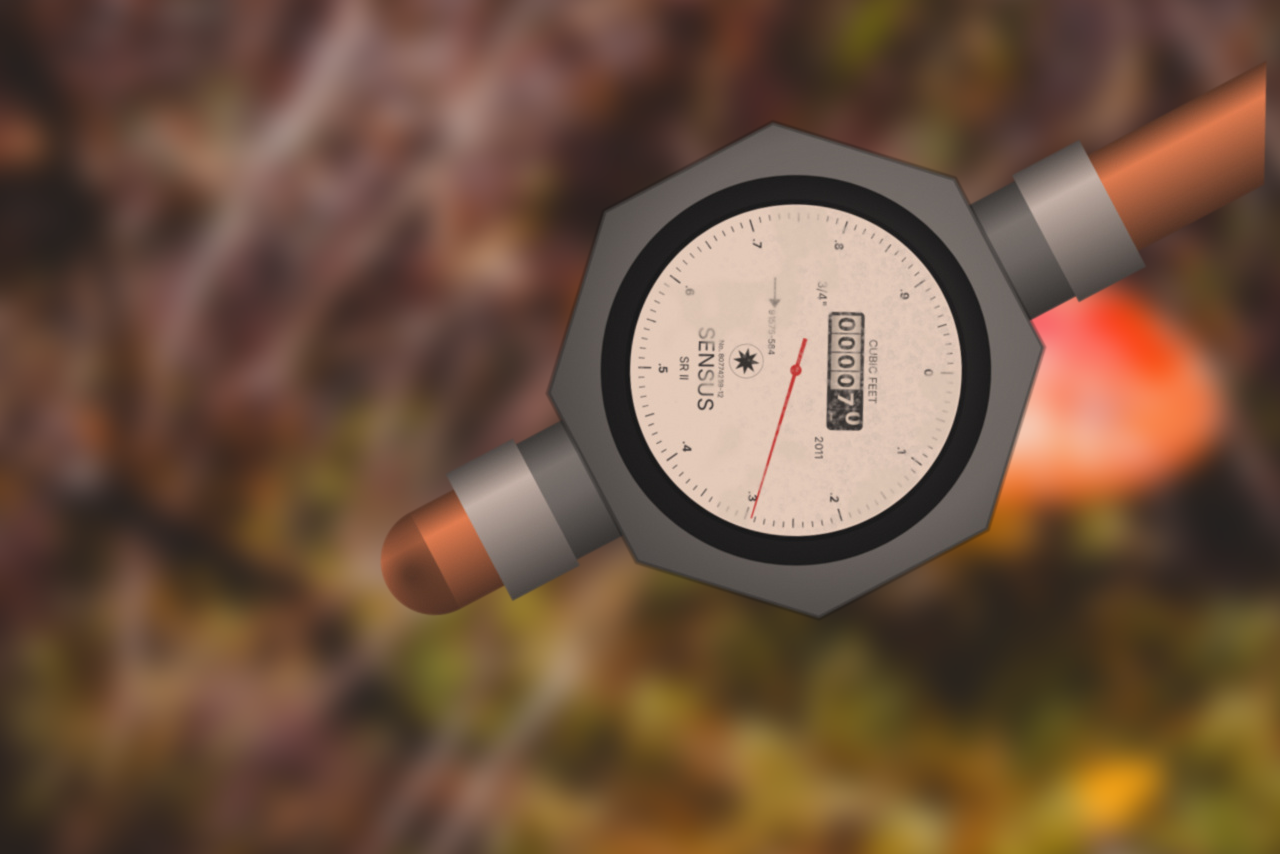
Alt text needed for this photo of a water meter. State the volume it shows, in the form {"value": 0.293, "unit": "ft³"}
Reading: {"value": 70.29, "unit": "ft³"}
